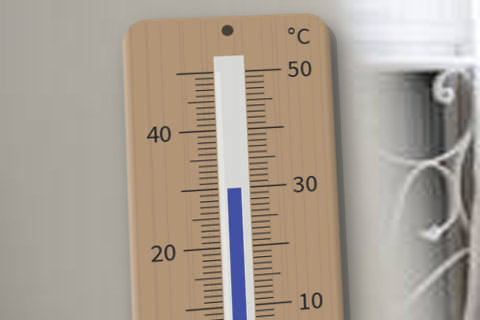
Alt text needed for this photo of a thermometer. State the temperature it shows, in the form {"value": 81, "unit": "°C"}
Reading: {"value": 30, "unit": "°C"}
